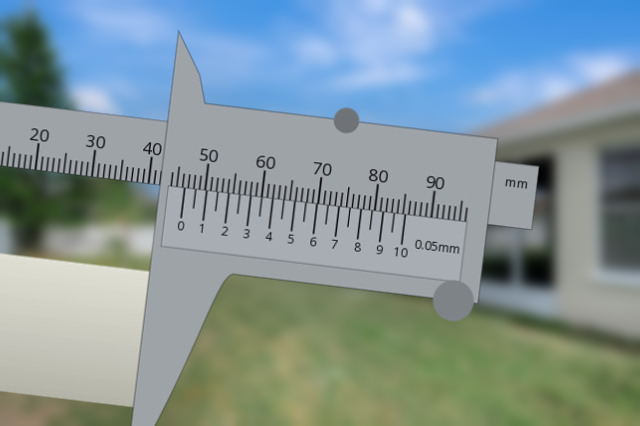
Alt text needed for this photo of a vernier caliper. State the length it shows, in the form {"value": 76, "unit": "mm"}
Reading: {"value": 46.4, "unit": "mm"}
